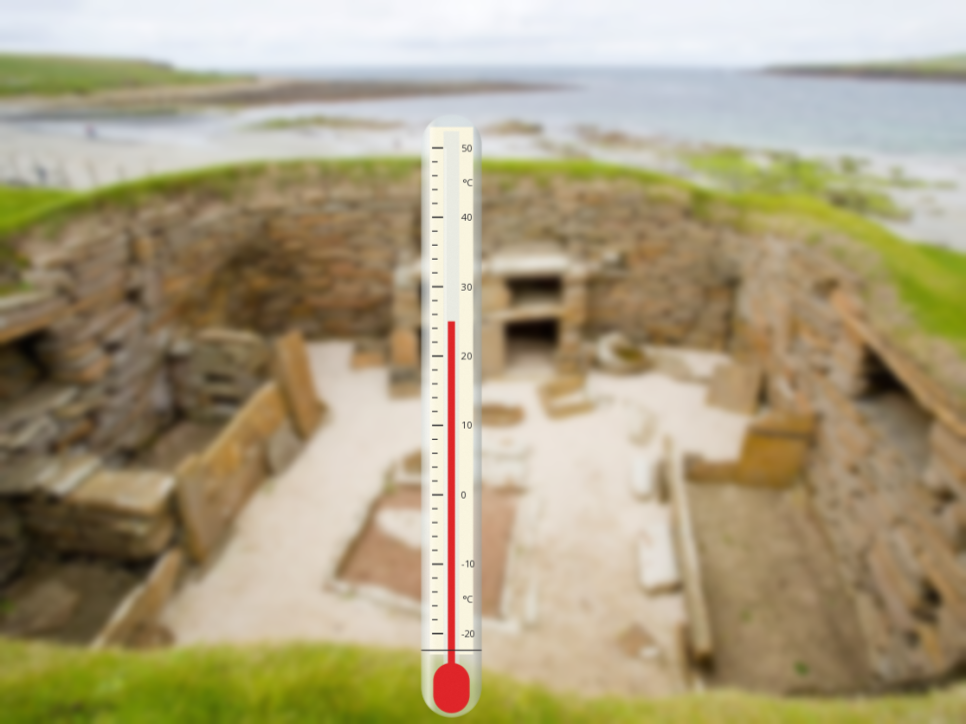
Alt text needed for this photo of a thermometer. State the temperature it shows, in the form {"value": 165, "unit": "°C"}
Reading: {"value": 25, "unit": "°C"}
